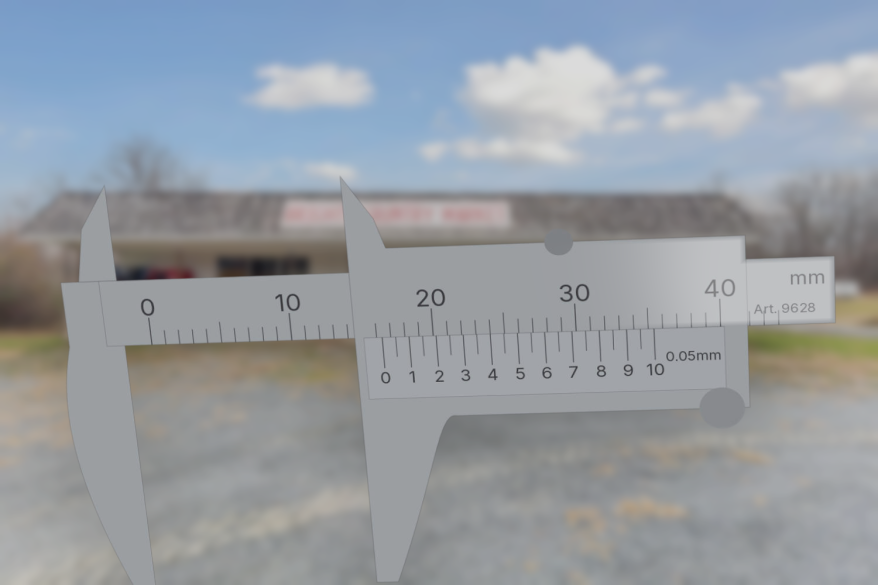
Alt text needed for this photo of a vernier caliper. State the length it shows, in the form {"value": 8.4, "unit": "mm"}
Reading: {"value": 16.4, "unit": "mm"}
